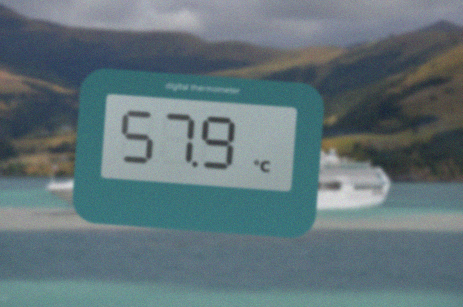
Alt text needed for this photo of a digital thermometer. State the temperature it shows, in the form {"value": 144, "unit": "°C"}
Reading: {"value": 57.9, "unit": "°C"}
